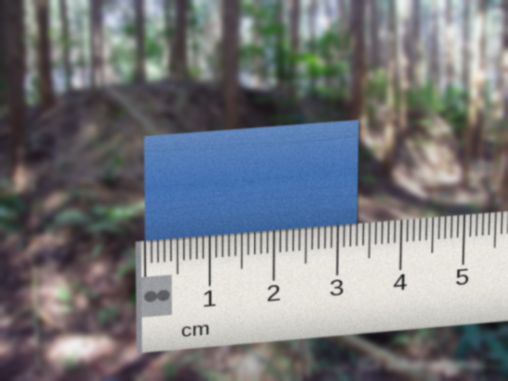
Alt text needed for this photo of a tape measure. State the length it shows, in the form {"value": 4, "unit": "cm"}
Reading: {"value": 3.3, "unit": "cm"}
